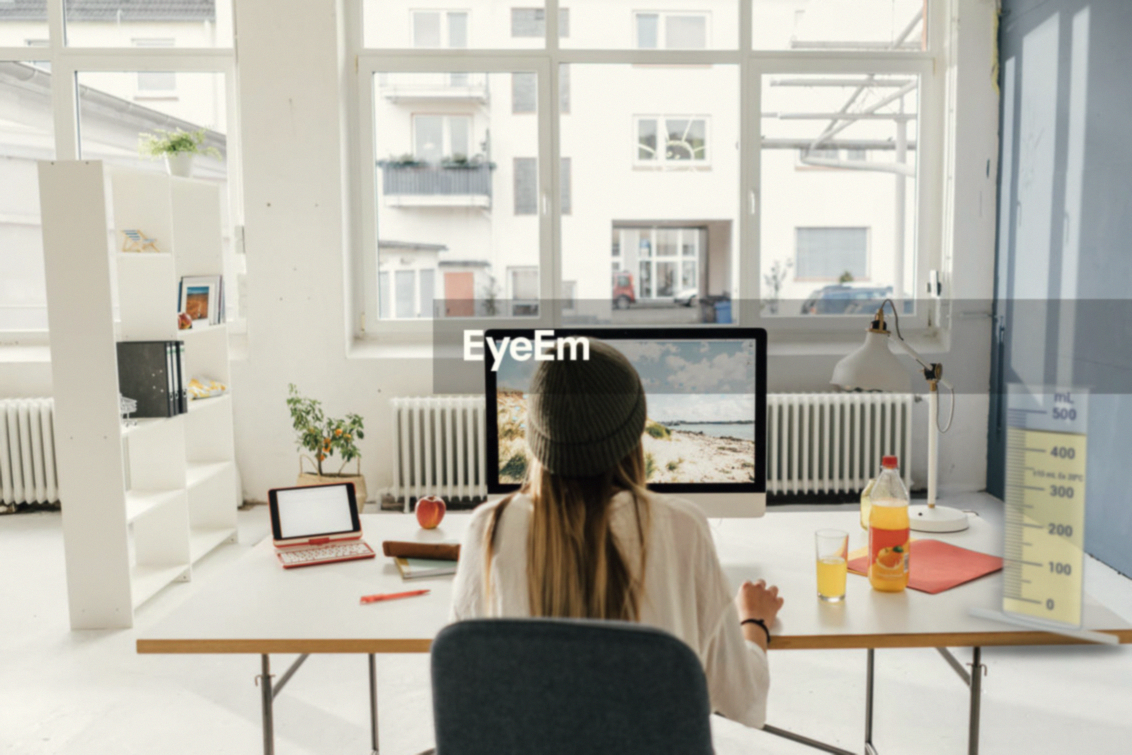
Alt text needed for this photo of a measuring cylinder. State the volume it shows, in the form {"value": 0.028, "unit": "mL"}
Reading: {"value": 450, "unit": "mL"}
